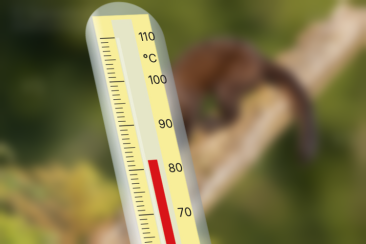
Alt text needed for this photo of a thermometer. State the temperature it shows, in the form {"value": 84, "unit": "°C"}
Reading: {"value": 82, "unit": "°C"}
